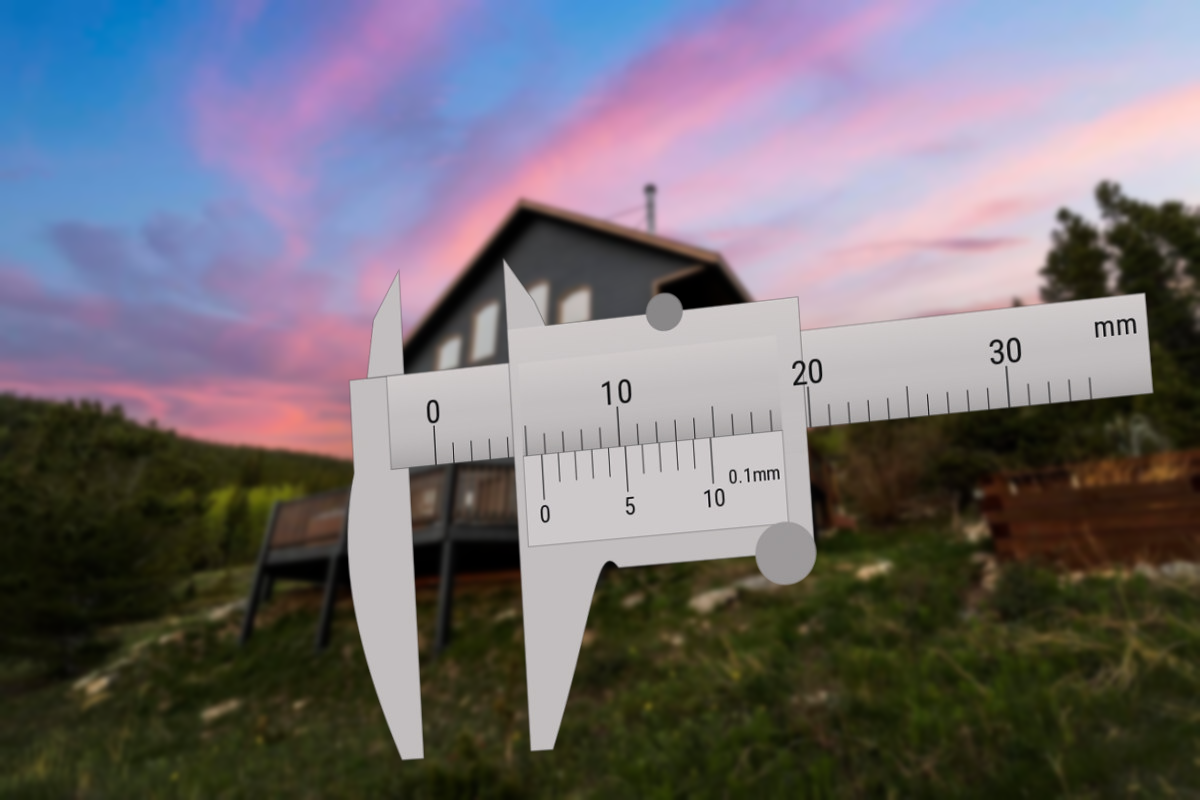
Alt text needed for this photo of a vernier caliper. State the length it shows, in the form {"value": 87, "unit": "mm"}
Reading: {"value": 5.8, "unit": "mm"}
